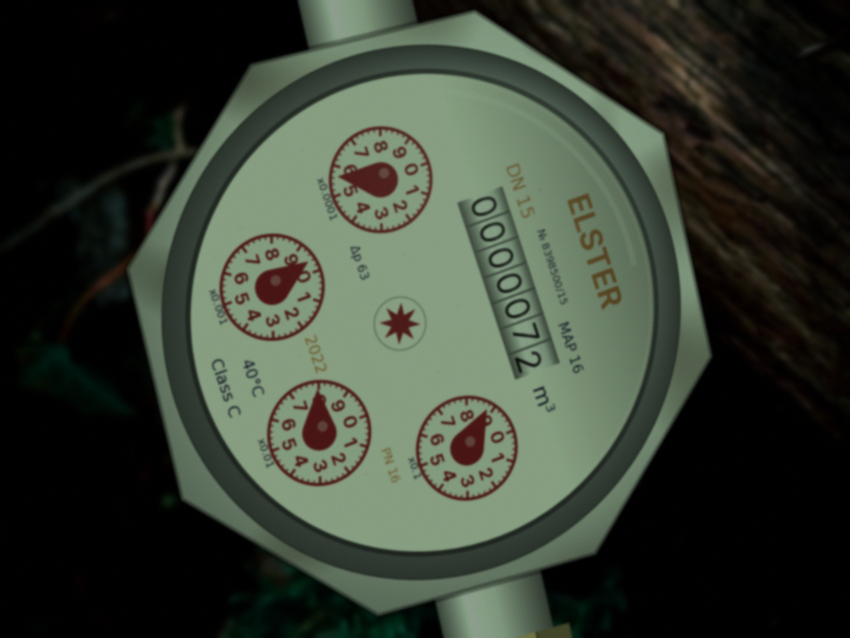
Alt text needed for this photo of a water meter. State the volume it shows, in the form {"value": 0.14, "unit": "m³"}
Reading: {"value": 71.8795, "unit": "m³"}
